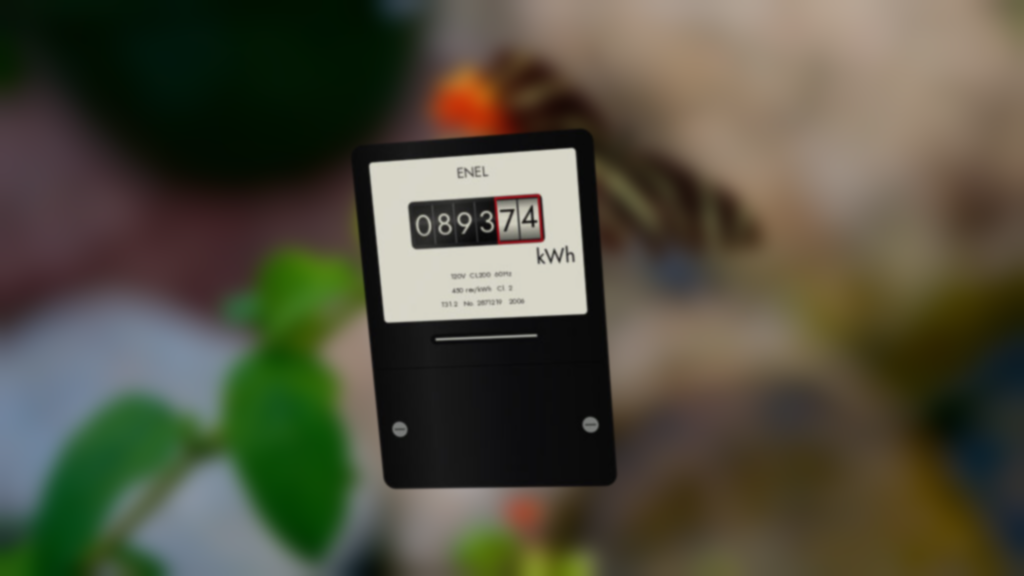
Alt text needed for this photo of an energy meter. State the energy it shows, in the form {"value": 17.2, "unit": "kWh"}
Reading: {"value": 893.74, "unit": "kWh"}
